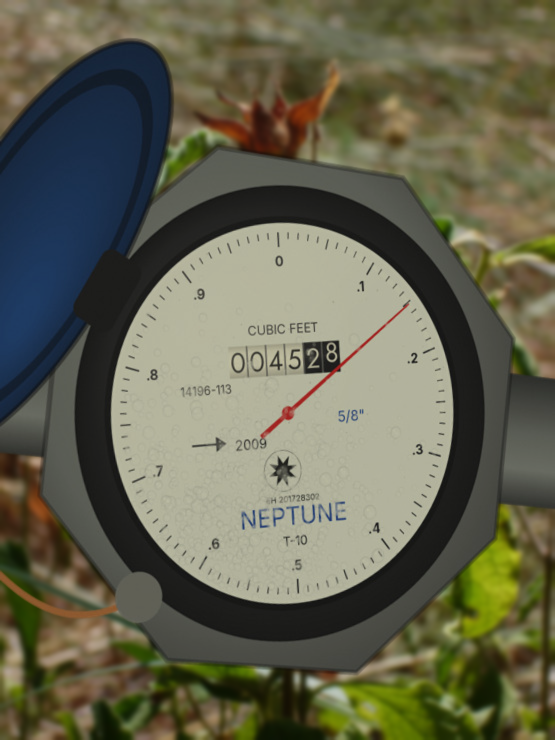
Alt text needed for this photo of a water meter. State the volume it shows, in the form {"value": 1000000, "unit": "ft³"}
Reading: {"value": 4528.15, "unit": "ft³"}
